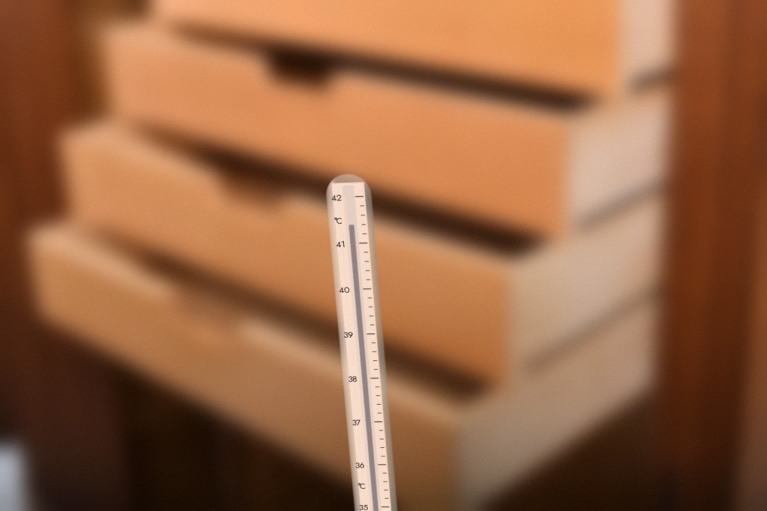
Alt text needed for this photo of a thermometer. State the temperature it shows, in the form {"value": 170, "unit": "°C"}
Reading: {"value": 41.4, "unit": "°C"}
